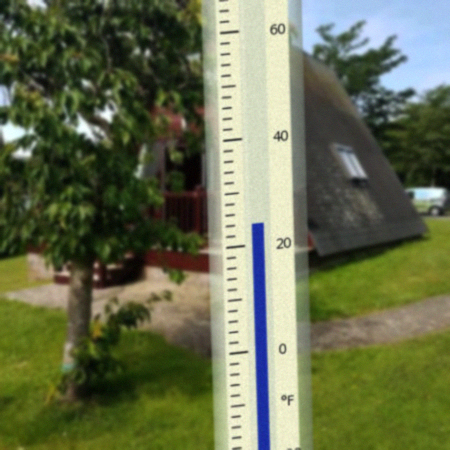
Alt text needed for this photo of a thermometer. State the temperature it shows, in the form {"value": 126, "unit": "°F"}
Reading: {"value": 24, "unit": "°F"}
